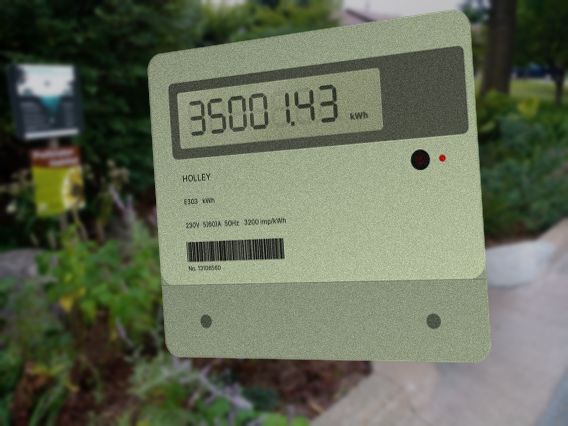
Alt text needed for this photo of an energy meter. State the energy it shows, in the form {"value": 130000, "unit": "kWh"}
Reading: {"value": 35001.43, "unit": "kWh"}
